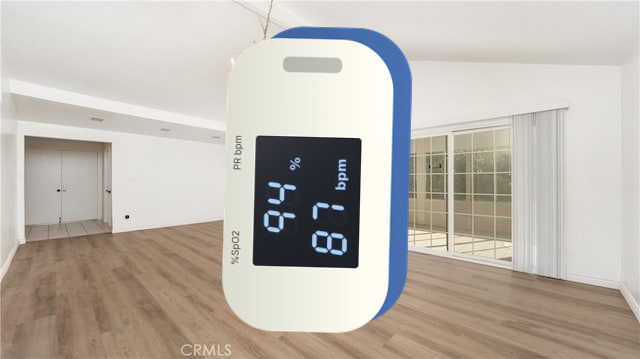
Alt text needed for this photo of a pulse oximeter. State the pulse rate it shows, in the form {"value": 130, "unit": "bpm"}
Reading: {"value": 87, "unit": "bpm"}
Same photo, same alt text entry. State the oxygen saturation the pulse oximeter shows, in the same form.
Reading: {"value": 94, "unit": "%"}
